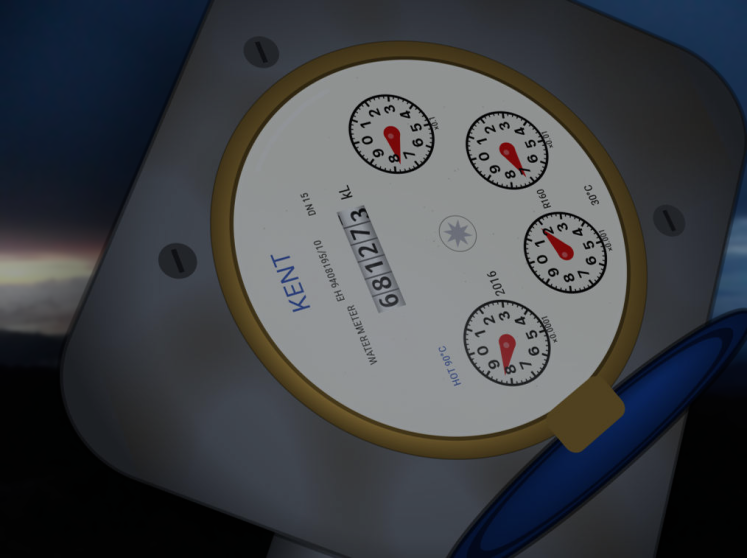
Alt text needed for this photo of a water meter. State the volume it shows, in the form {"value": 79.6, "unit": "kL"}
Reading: {"value": 681272.7718, "unit": "kL"}
